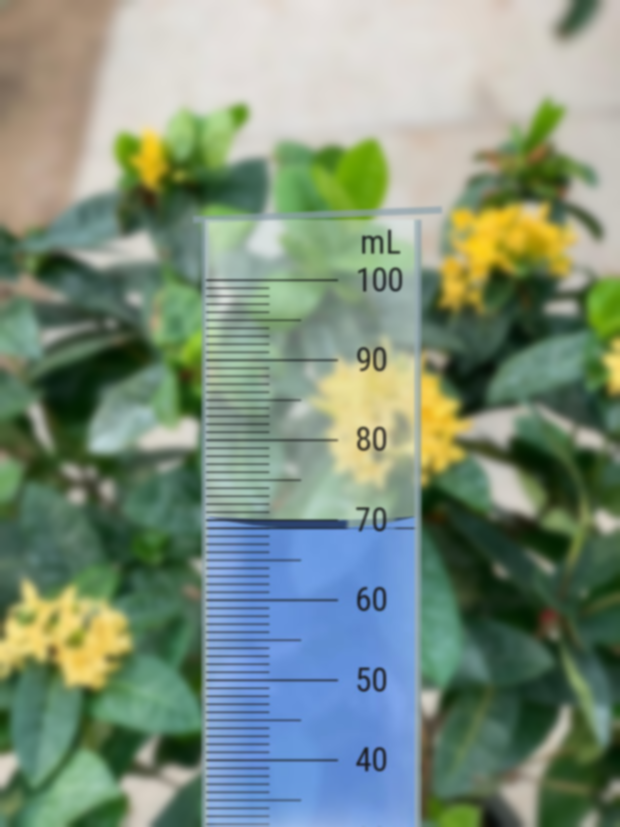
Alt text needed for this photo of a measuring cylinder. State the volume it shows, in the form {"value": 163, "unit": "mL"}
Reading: {"value": 69, "unit": "mL"}
